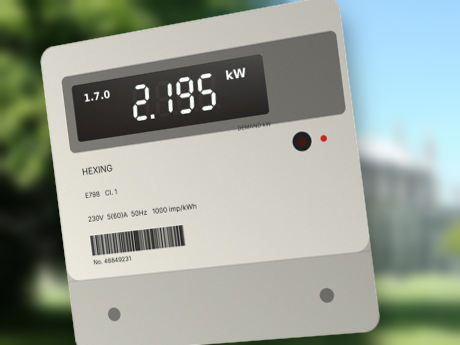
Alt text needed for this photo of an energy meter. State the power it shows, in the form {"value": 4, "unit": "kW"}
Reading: {"value": 2.195, "unit": "kW"}
